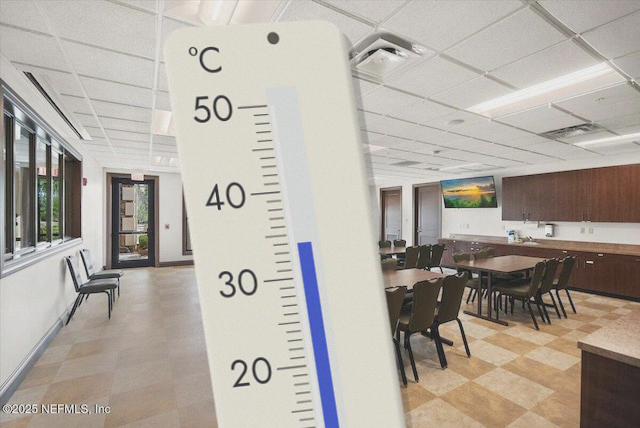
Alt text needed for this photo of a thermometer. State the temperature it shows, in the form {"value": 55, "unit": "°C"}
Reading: {"value": 34, "unit": "°C"}
